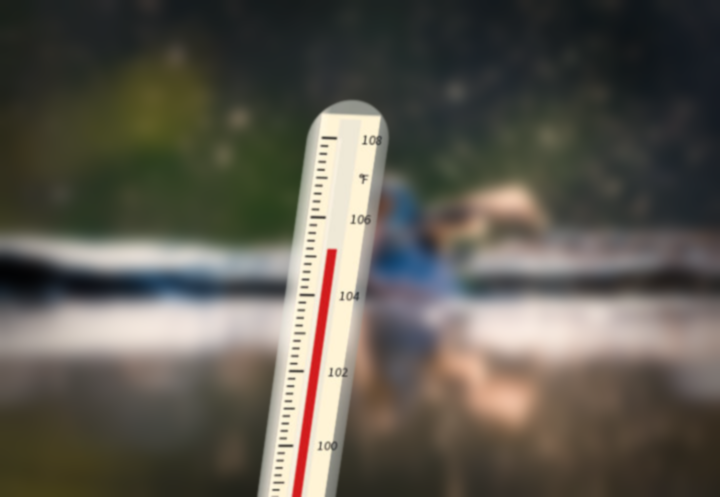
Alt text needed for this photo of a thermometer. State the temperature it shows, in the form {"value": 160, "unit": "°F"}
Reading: {"value": 105.2, "unit": "°F"}
